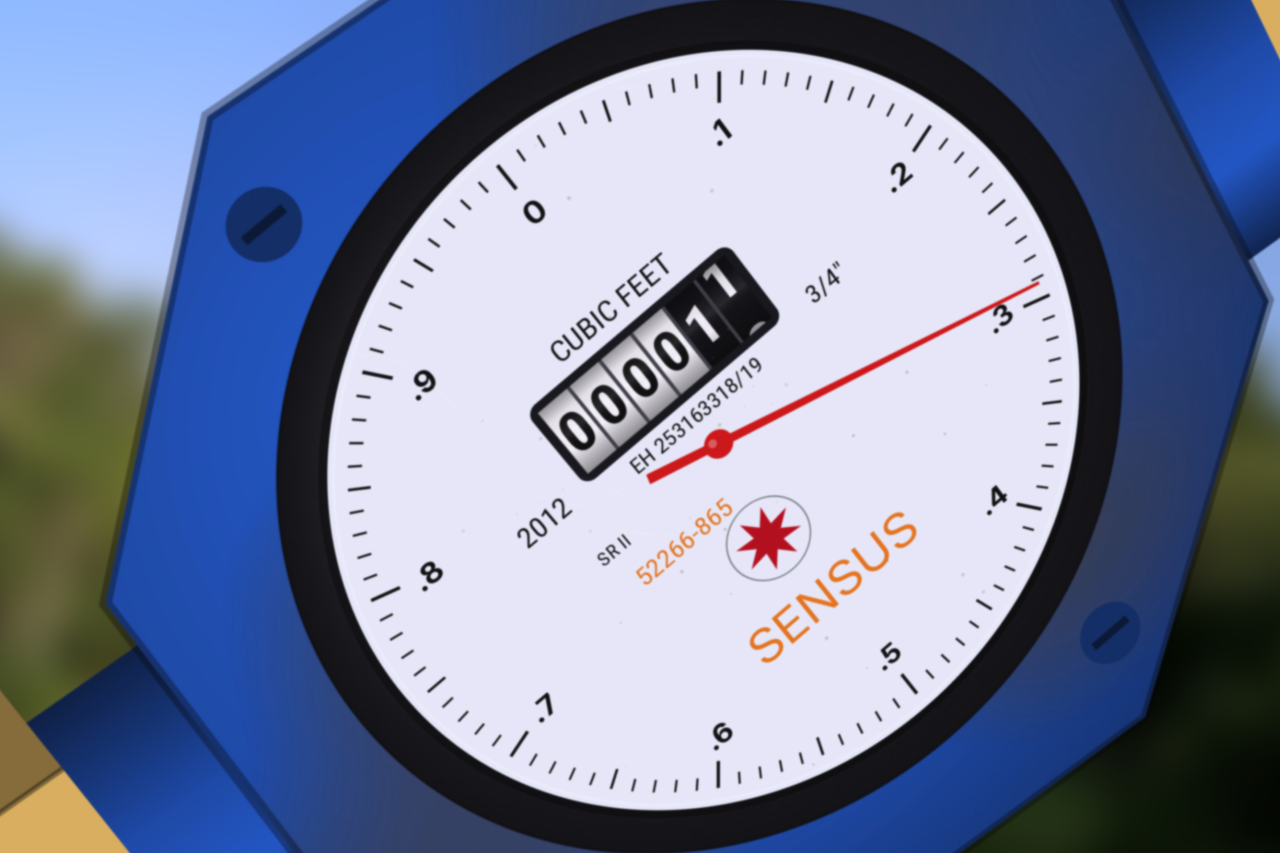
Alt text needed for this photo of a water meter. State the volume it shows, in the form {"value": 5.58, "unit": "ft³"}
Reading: {"value": 11.29, "unit": "ft³"}
